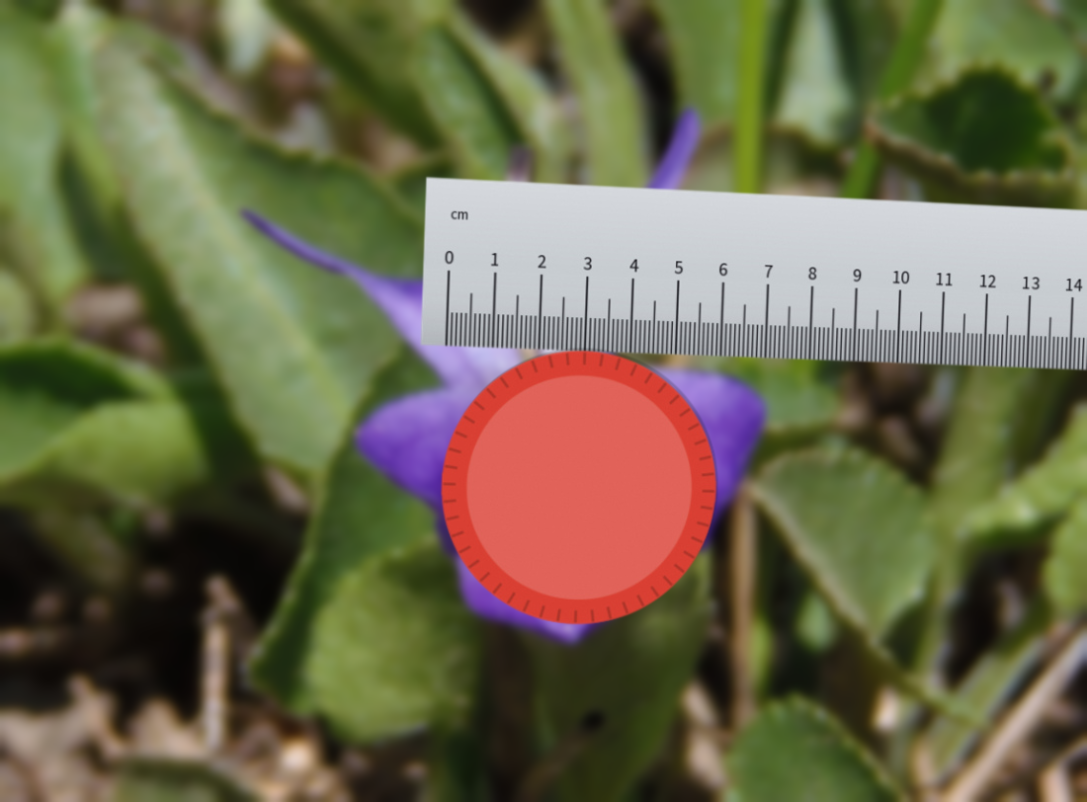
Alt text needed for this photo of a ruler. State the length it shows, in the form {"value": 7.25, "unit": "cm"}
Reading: {"value": 6, "unit": "cm"}
